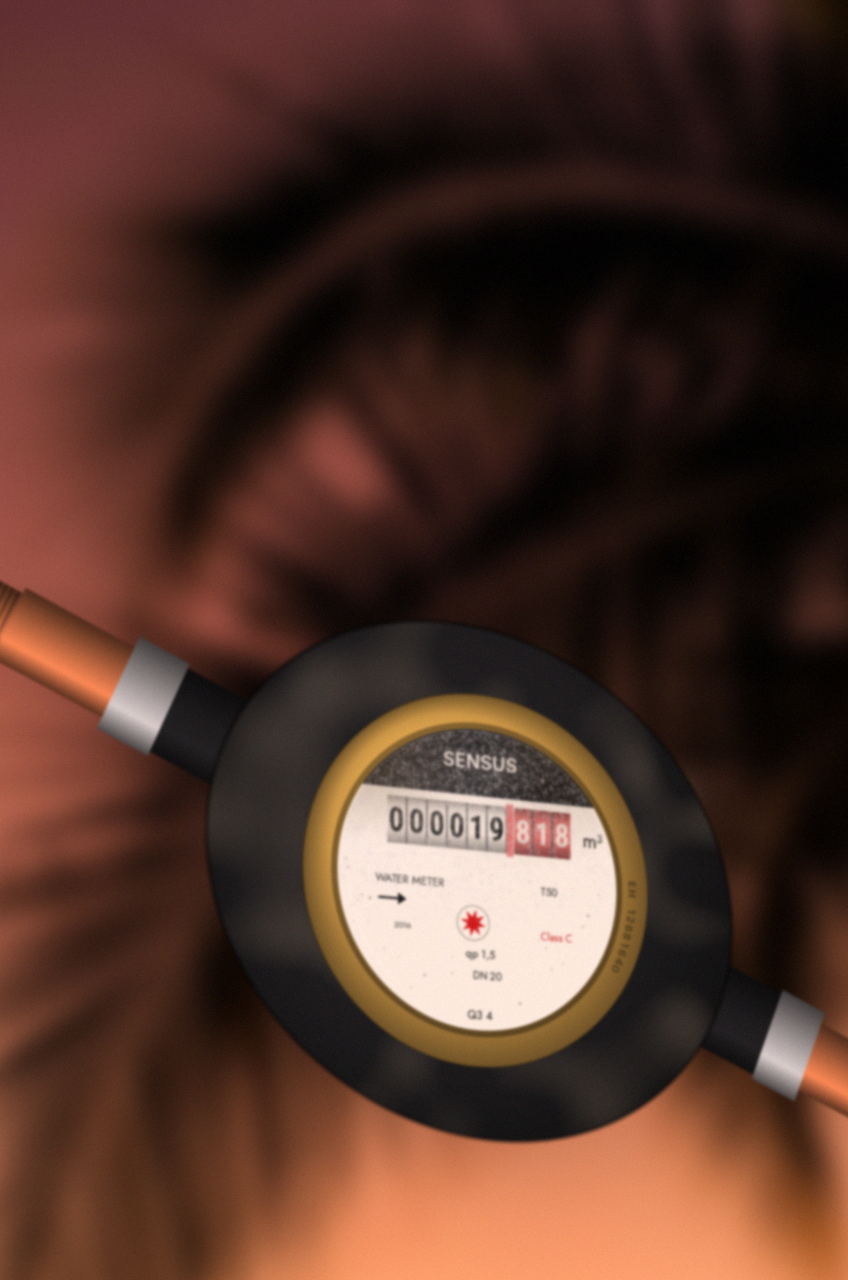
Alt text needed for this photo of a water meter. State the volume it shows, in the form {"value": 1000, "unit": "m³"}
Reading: {"value": 19.818, "unit": "m³"}
